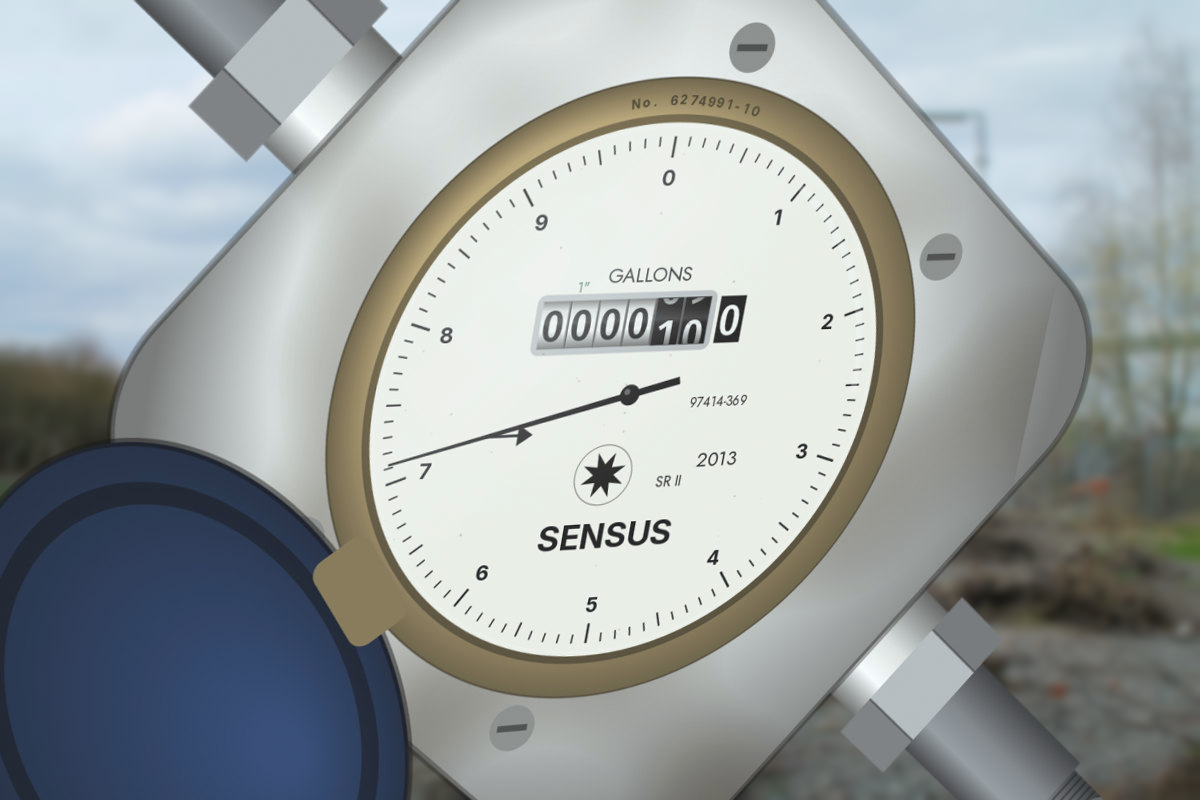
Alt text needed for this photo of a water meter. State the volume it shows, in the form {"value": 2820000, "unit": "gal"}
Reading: {"value": 97.1, "unit": "gal"}
